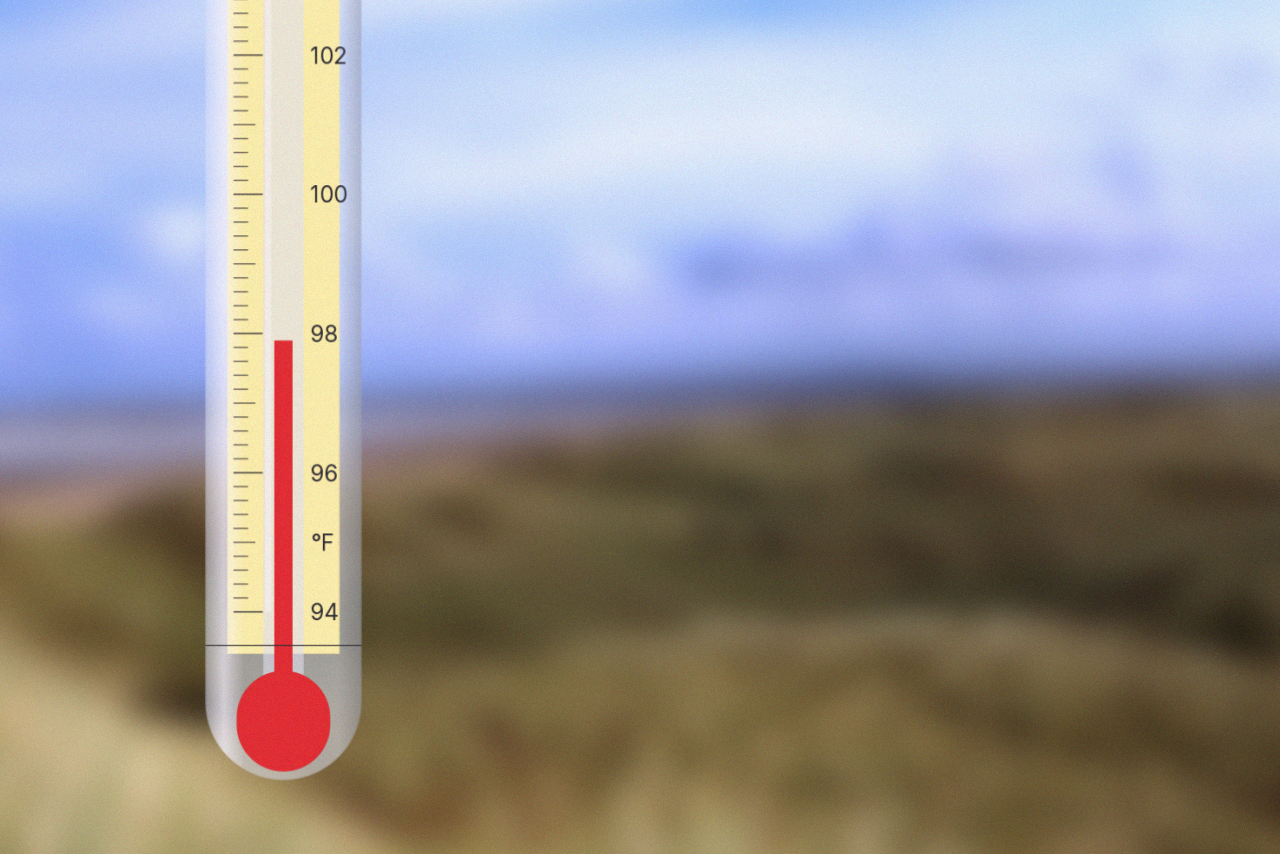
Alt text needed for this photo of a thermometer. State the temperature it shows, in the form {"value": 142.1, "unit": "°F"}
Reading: {"value": 97.9, "unit": "°F"}
